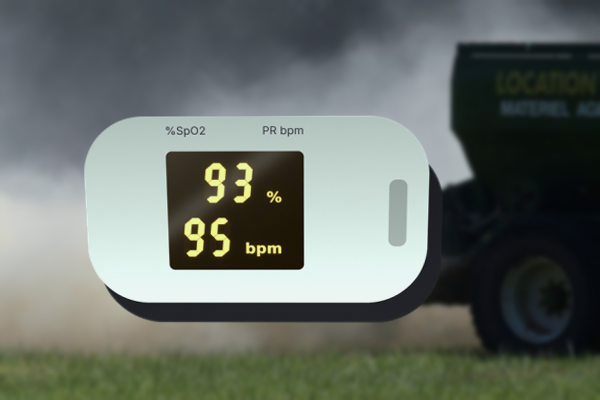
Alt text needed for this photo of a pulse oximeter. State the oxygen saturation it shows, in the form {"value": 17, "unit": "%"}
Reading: {"value": 93, "unit": "%"}
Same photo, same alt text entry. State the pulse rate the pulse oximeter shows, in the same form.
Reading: {"value": 95, "unit": "bpm"}
